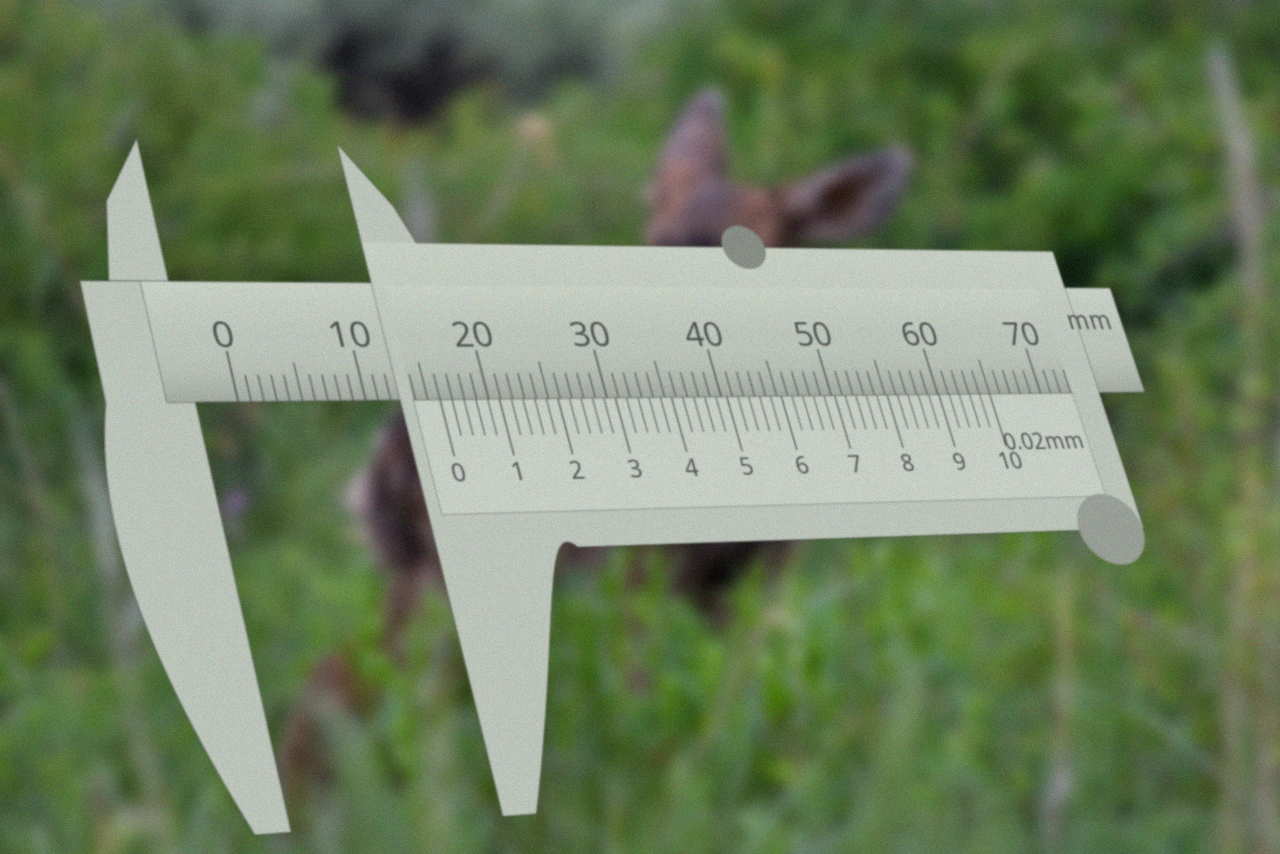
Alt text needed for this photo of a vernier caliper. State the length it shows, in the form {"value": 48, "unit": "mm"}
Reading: {"value": 16.0, "unit": "mm"}
